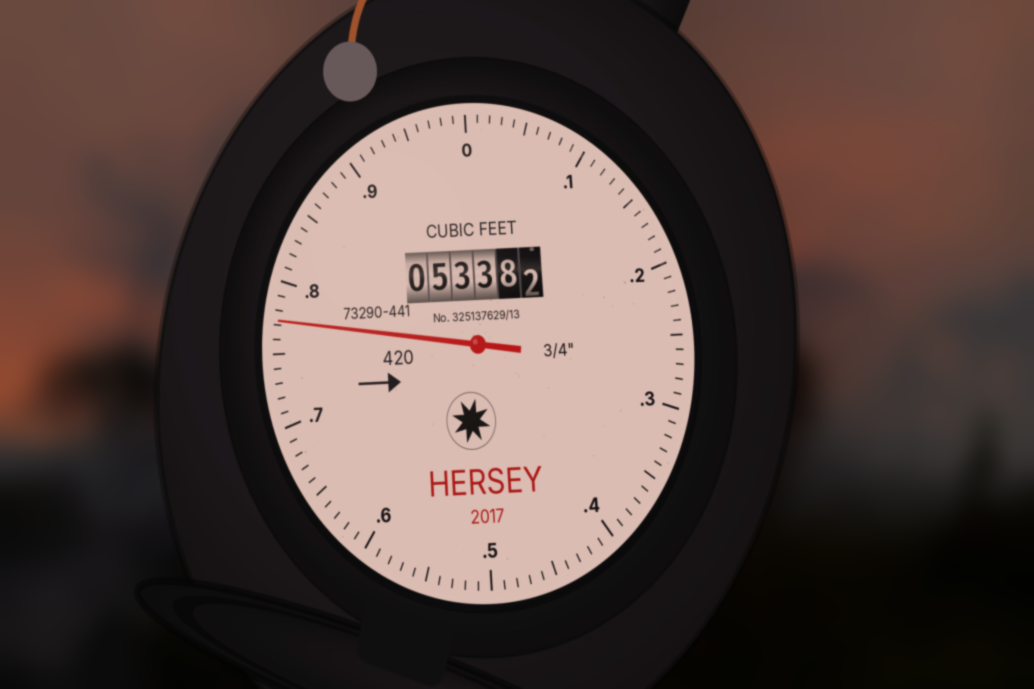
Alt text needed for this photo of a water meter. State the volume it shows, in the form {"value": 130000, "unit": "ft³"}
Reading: {"value": 53381.77, "unit": "ft³"}
